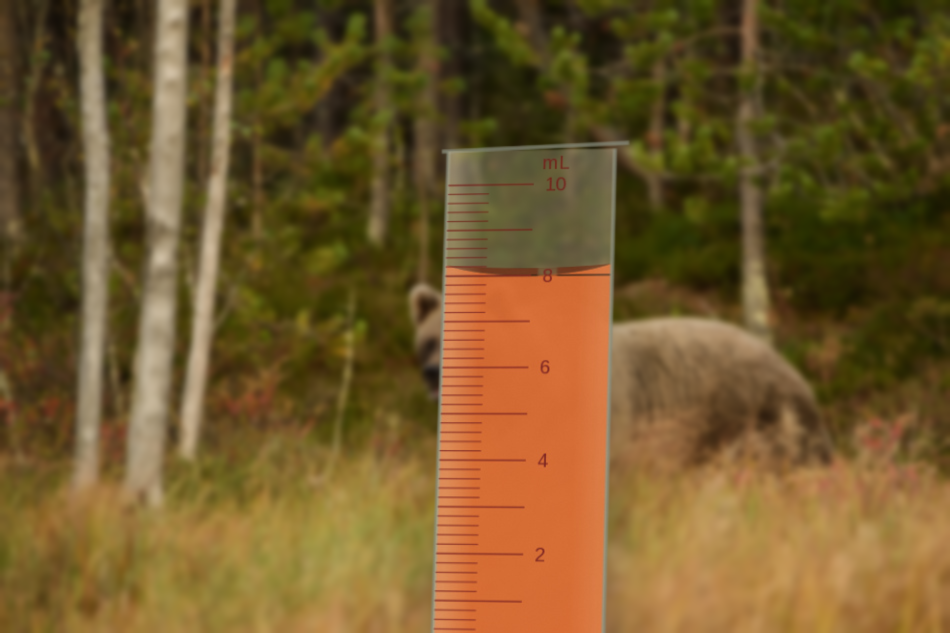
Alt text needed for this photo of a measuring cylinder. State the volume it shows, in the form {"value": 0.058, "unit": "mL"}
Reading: {"value": 8, "unit": "mL"}
